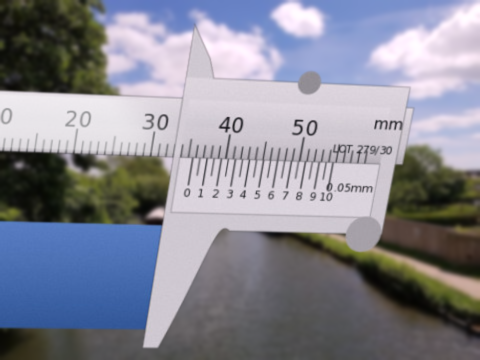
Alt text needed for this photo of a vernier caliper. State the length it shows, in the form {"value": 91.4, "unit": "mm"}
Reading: {"value": 35.6, "unit": "mm"}
